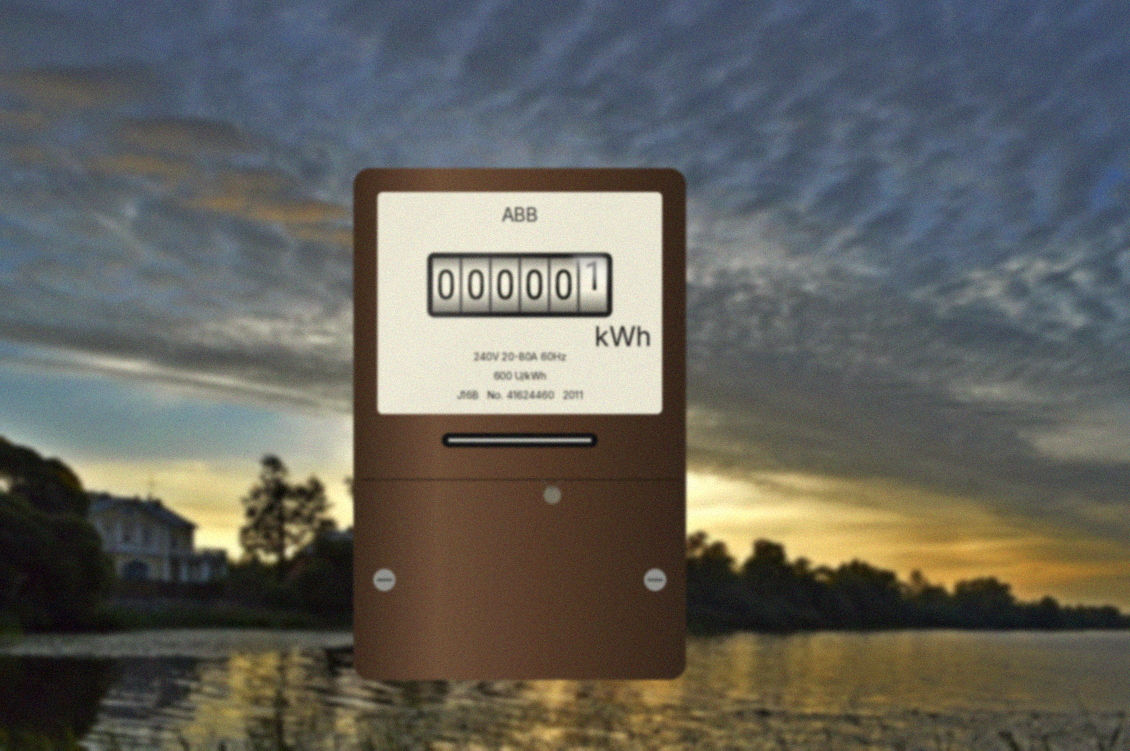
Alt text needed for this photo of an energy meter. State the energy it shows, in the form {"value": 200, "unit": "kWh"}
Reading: {"value": 1, "unit": "kWh"}
